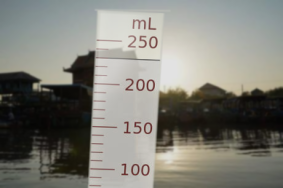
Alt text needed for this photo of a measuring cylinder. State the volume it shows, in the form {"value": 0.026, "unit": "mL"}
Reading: {"value": 230, "unit": "mL"}
